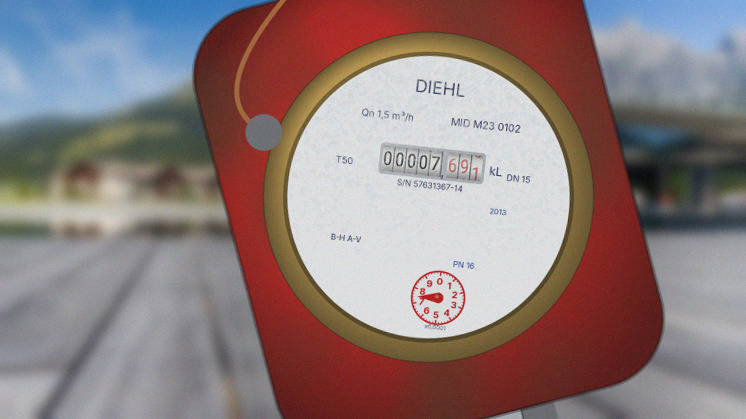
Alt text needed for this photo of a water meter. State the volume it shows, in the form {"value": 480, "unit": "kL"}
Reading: {"value": 7.6907, "unit": "kL"}
